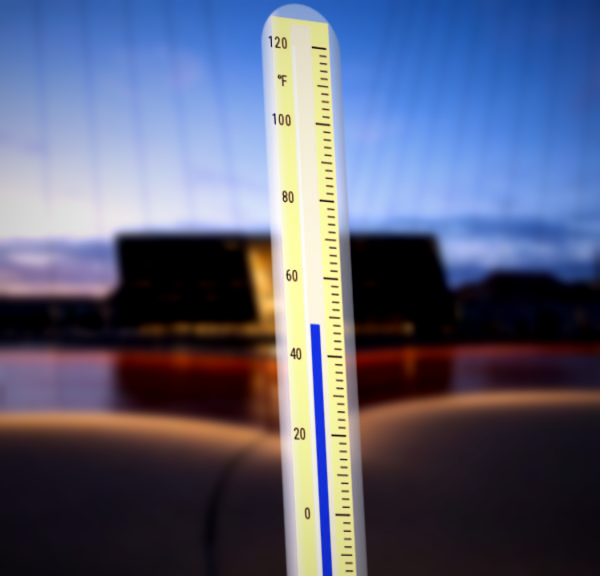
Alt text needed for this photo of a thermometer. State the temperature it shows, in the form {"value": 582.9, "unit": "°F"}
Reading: {"value": 48, "unit": "°F"}
